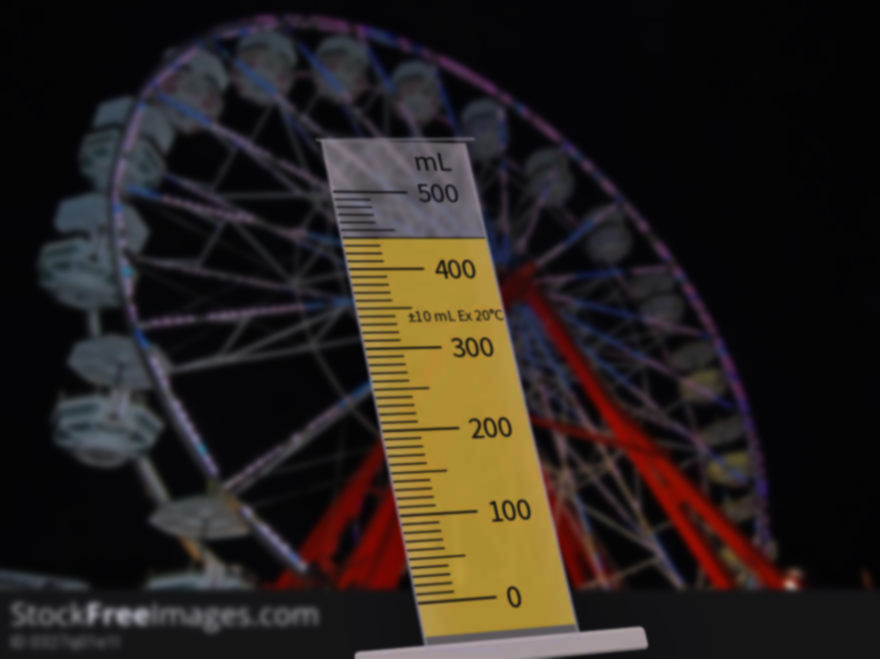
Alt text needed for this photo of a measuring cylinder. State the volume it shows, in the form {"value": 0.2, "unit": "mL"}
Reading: {"value": 440, "unit": "mL"}
